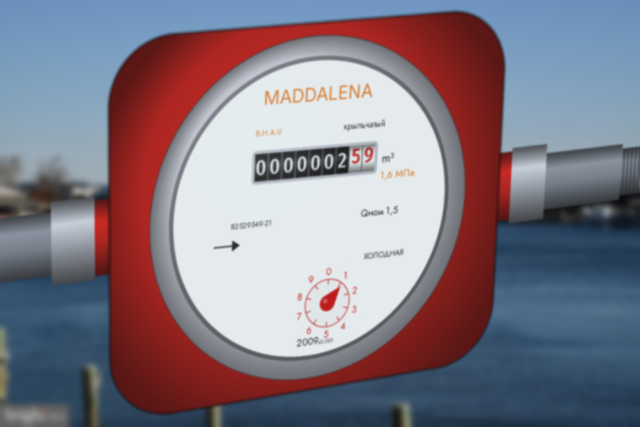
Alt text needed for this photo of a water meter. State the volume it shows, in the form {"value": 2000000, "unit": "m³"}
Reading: {"value": 2.591, "unit": "m³"}
